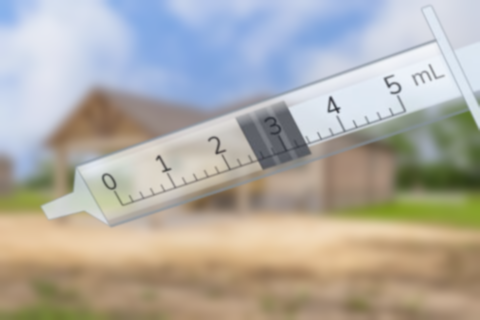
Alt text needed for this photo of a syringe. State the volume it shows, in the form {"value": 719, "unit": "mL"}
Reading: {"value": 2.5, "unit": "mL"}
